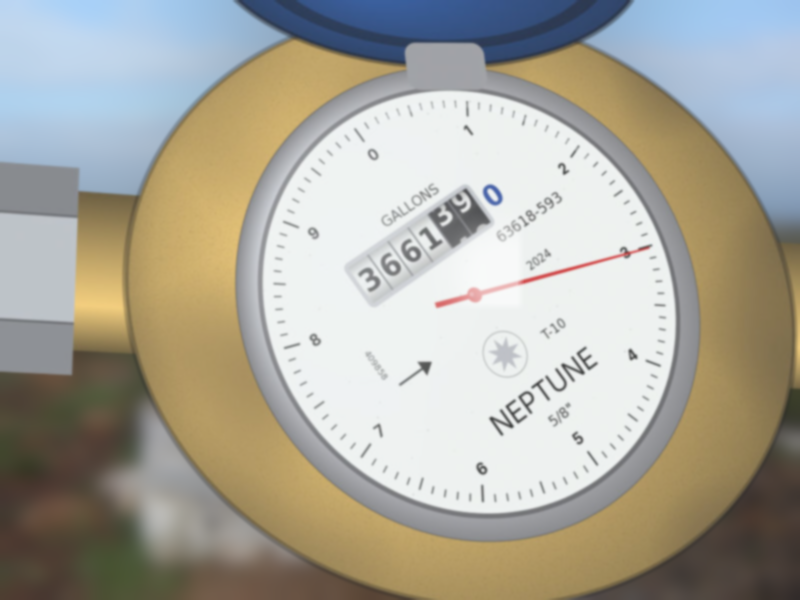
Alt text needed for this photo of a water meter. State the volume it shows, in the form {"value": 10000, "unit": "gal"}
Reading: {"value": 3661393.0, "unit": "gal"}
